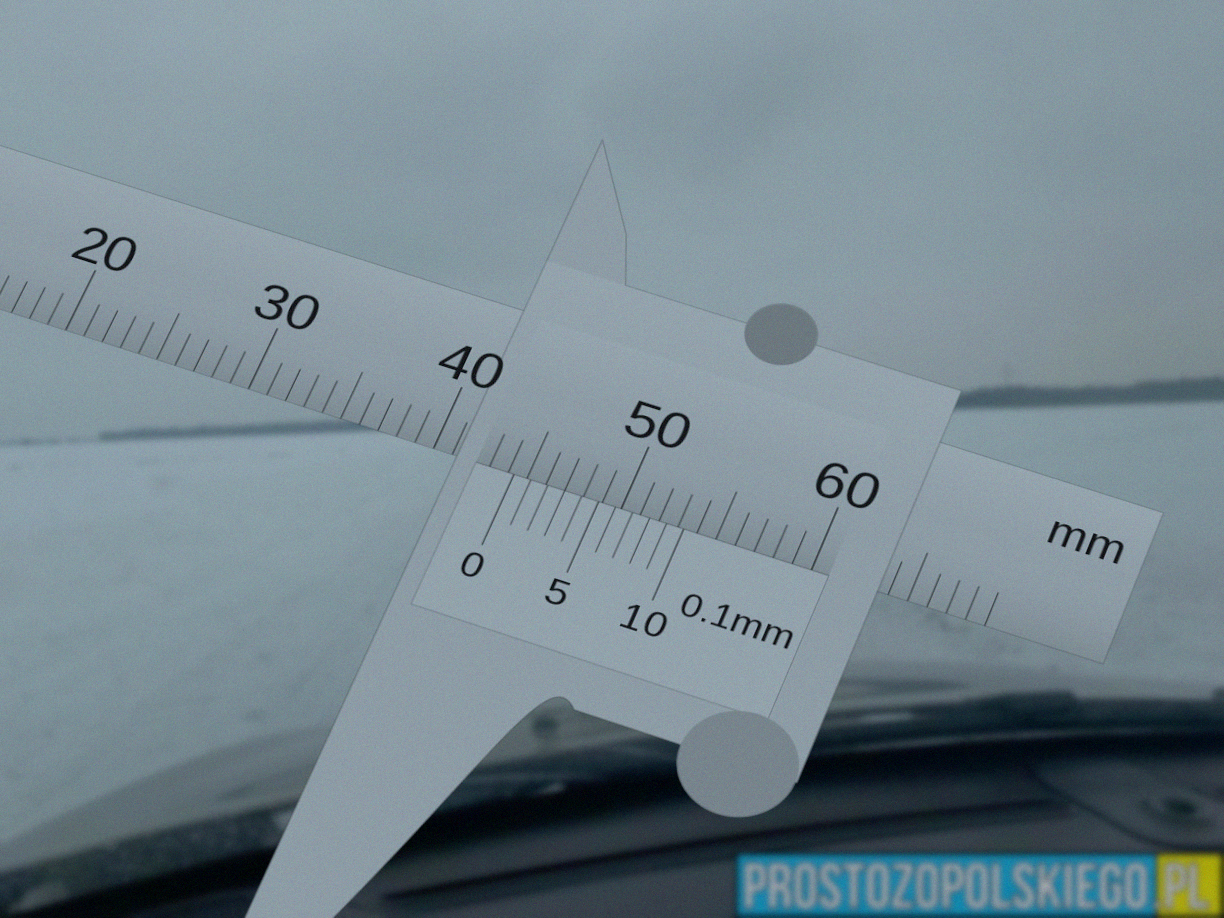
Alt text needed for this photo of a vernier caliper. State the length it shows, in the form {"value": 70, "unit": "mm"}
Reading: {"value": 44.3, "unit": "mm"}
